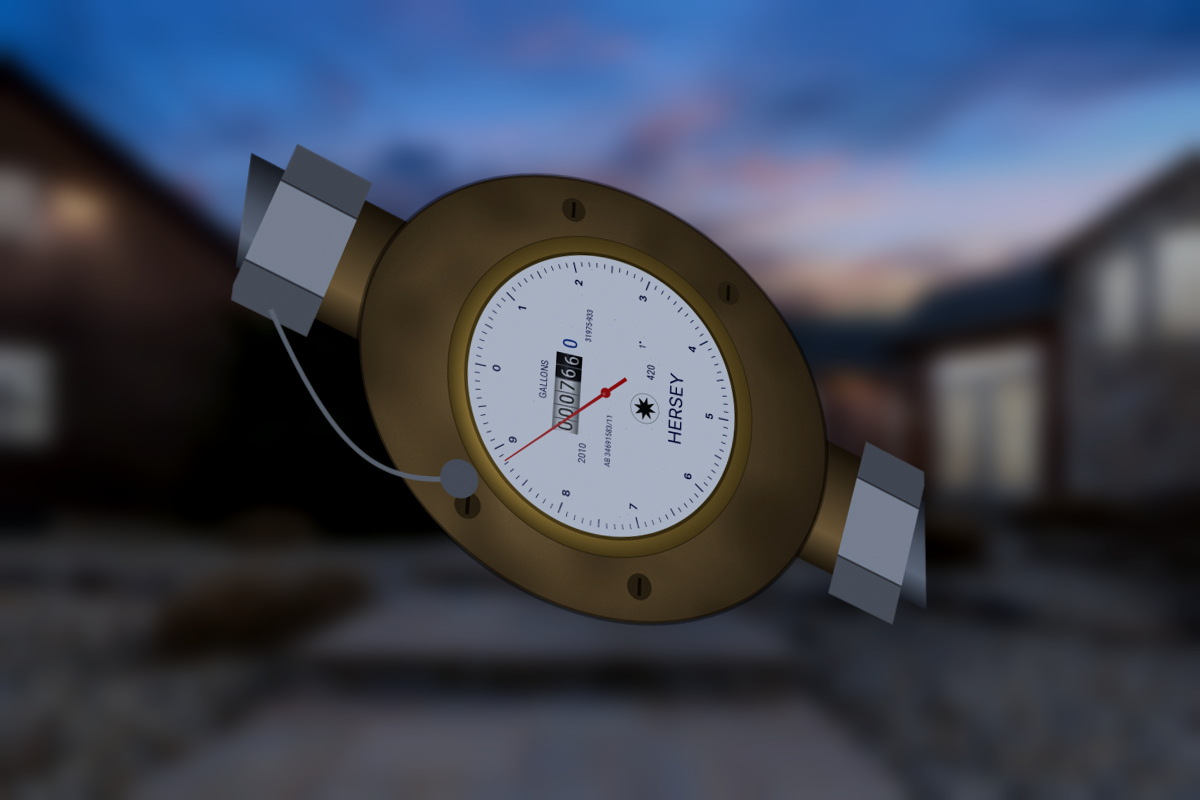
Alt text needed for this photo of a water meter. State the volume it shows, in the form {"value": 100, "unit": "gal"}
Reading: {"value": 7658.8, "unit": "gal"}
